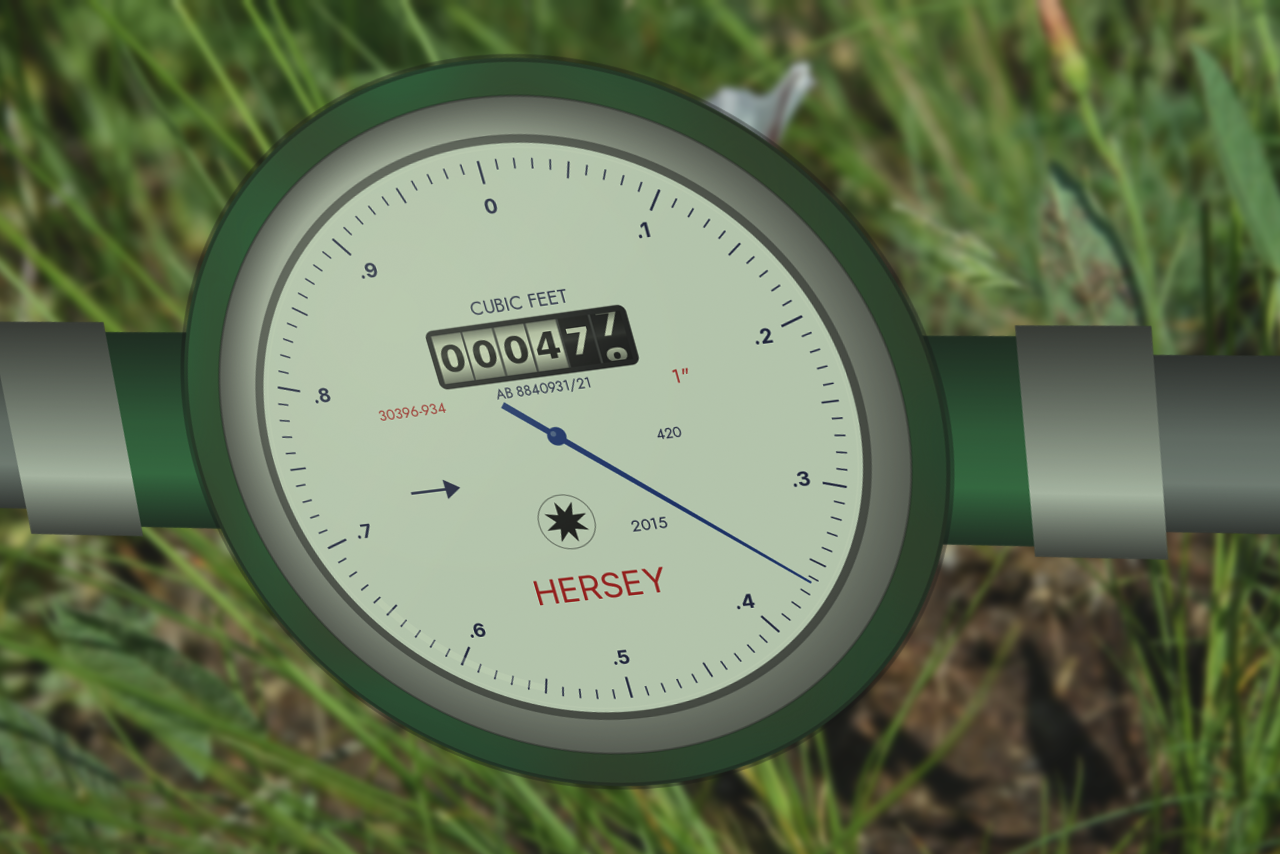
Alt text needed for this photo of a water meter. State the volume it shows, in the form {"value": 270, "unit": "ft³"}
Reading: {"value": 477.36, "unit": "ft³"}
